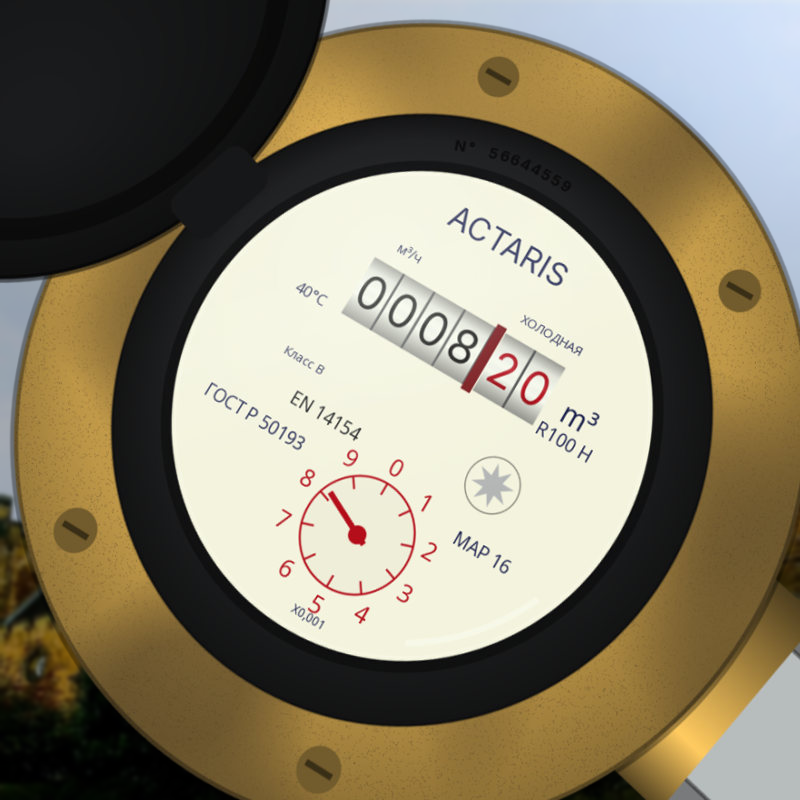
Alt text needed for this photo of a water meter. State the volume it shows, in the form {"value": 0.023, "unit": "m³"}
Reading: {"value": 8.208, "unit": "m³"}
